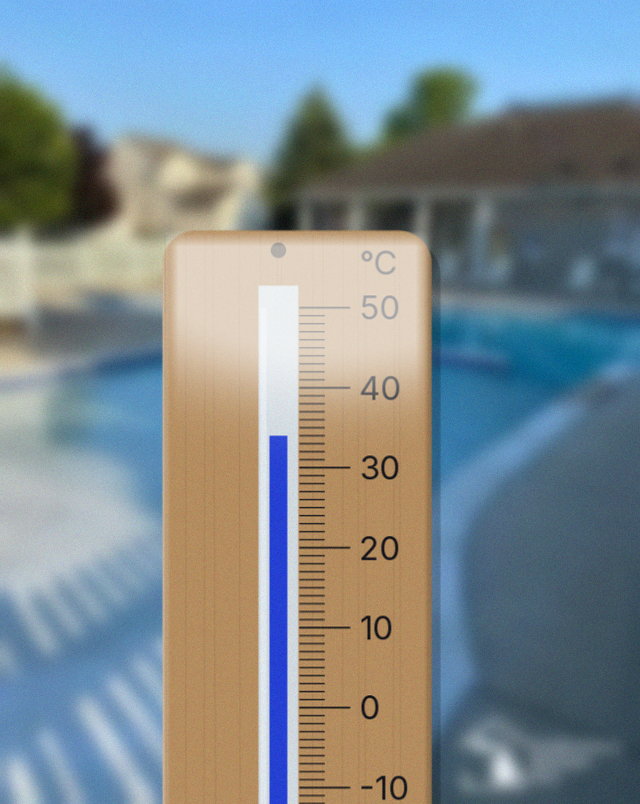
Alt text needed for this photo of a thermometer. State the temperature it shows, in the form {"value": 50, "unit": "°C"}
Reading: {"value": 34, "unit": "°C"}
